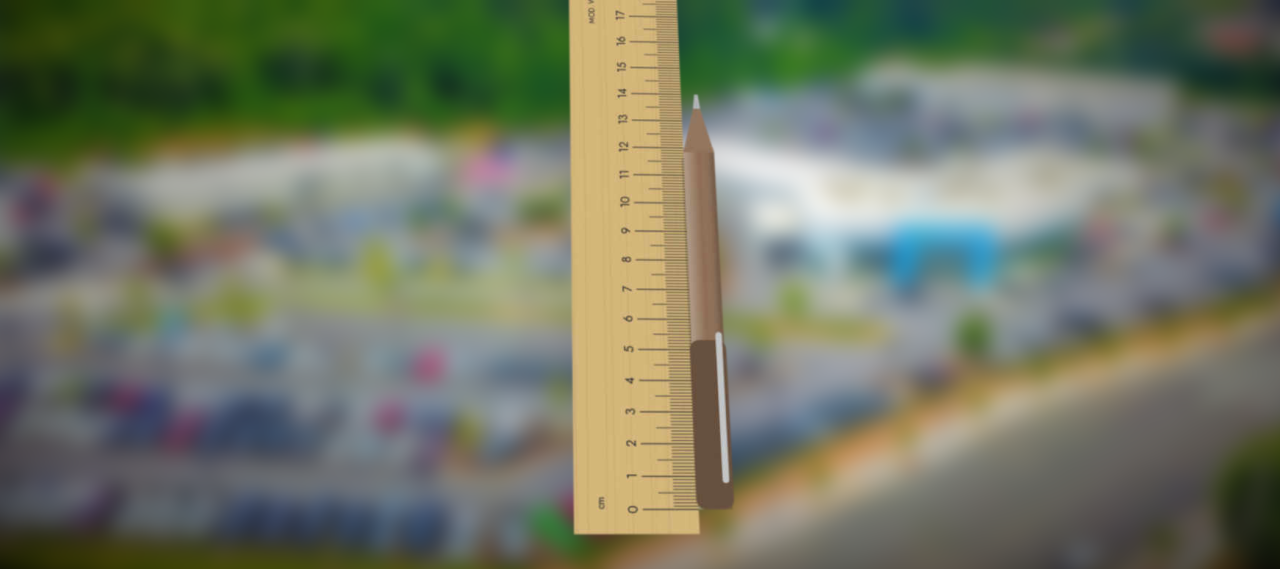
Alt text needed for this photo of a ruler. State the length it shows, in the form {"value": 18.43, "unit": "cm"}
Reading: {"value": 14, "unit": "cm"}
